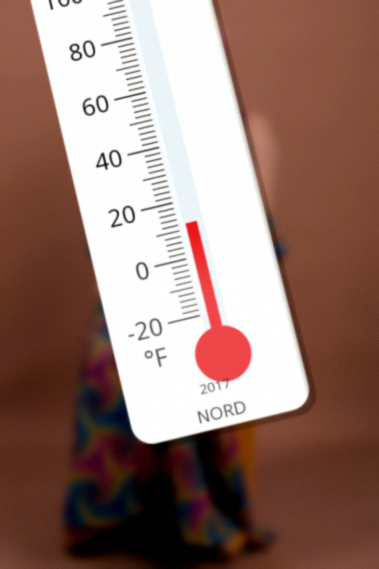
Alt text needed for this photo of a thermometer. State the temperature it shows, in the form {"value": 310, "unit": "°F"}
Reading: {"value": 12, "unit": "°F"}
